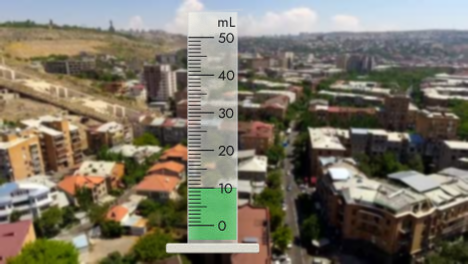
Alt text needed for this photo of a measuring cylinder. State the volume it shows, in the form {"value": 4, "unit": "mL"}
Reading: {"value": 10, "unit": "mL"}
